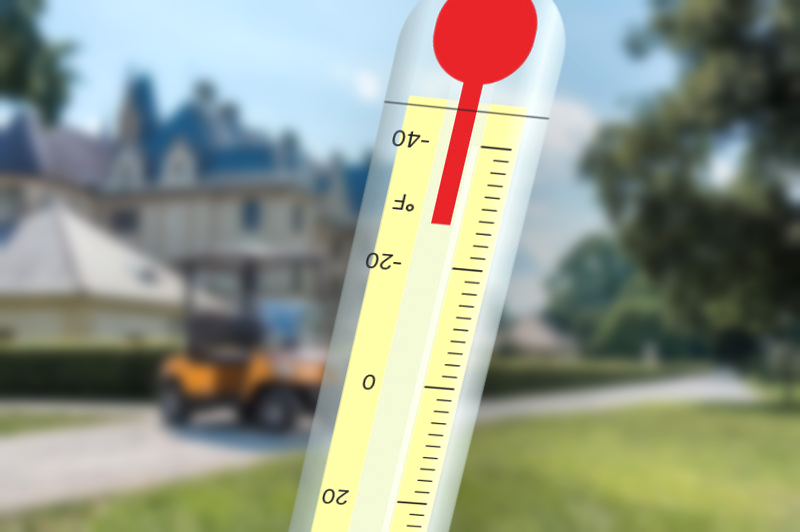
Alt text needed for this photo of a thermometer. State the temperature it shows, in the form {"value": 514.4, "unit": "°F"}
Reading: {"value": -27, "unit": "°F"}
